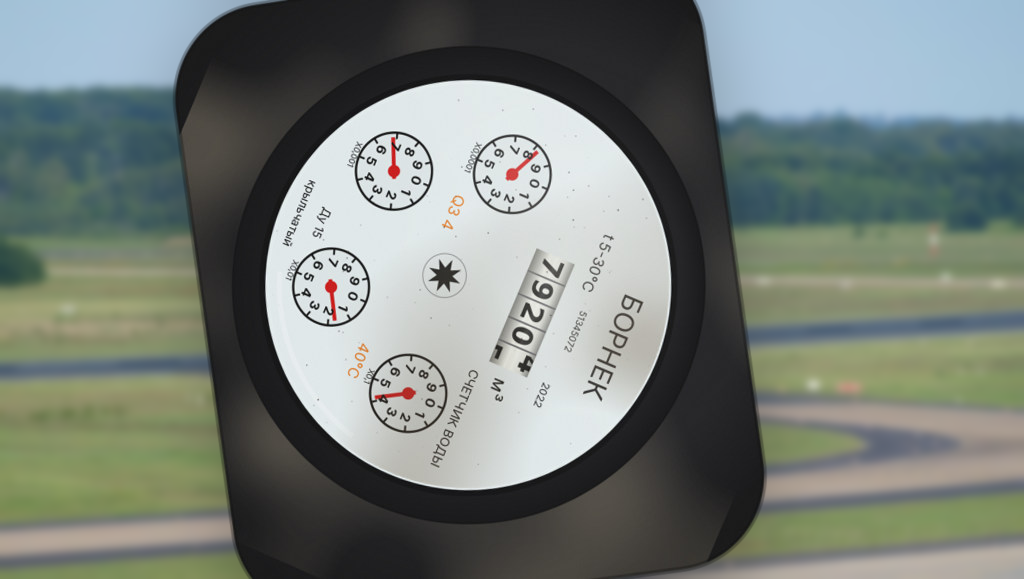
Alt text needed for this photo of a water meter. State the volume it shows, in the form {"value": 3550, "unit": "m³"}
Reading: {"value": 79204.4168, "unit": "m³"}
